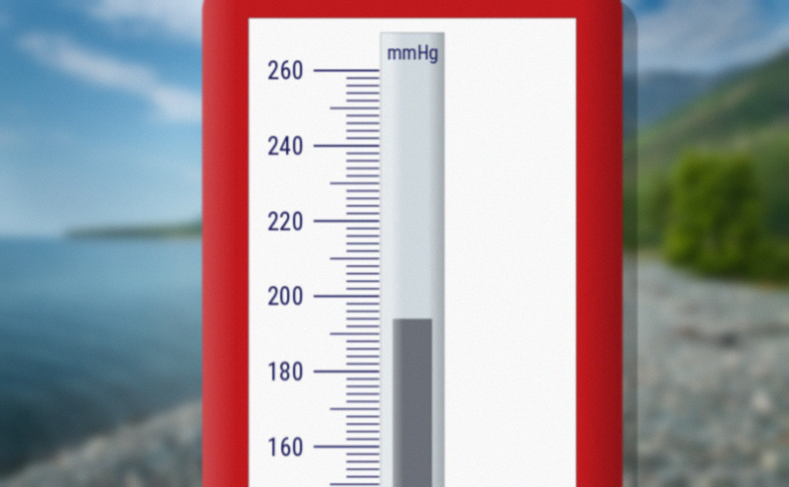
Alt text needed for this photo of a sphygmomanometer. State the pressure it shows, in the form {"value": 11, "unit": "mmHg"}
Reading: {"value": 194, "unit": "mmHg"}
